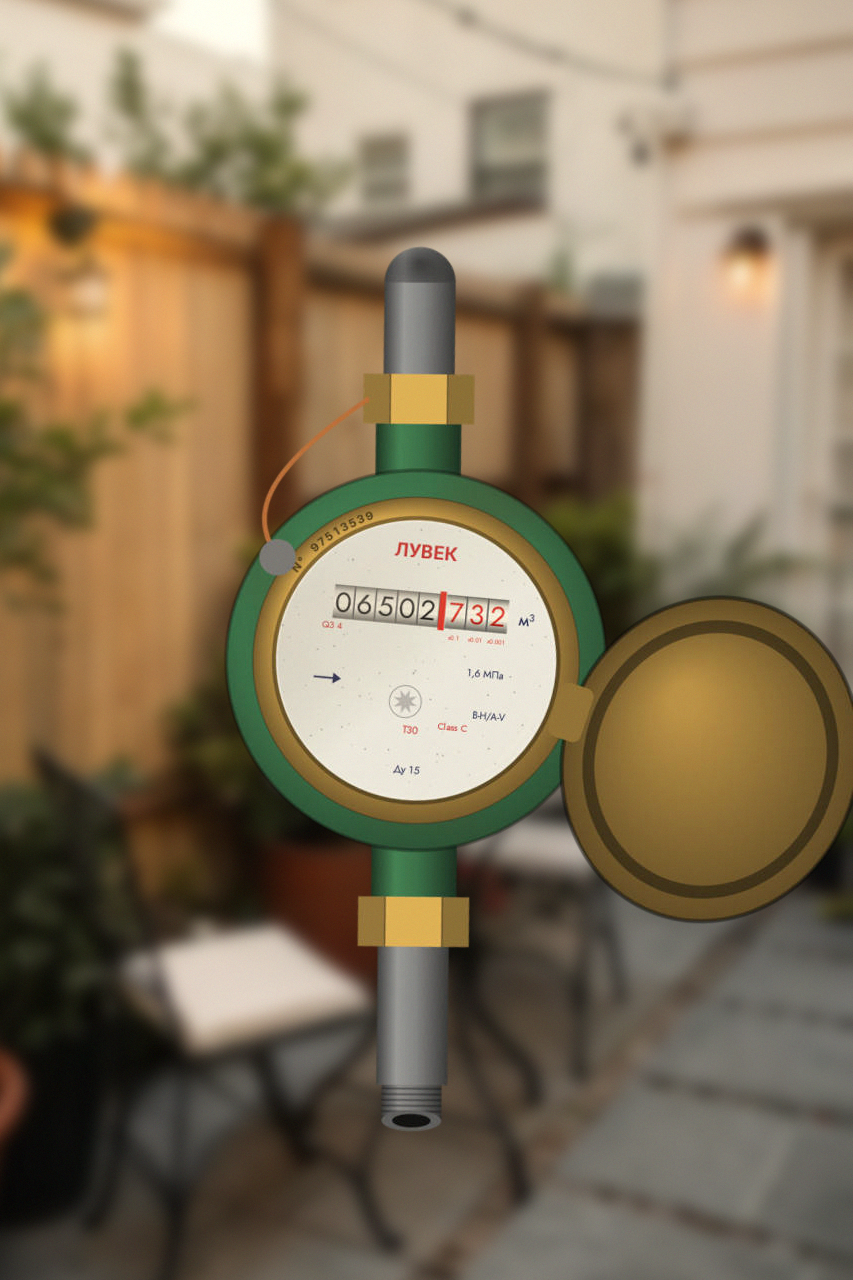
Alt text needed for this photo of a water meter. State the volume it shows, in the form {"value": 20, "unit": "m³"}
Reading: {"value": 6502.732, "unit": "m³"}
